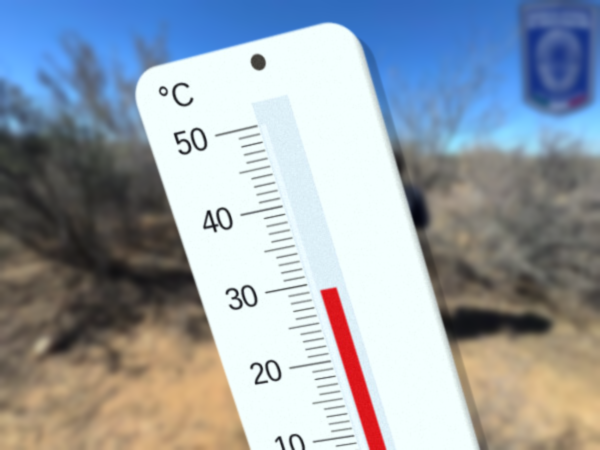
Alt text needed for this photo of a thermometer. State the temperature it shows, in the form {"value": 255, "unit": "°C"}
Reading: {"value": 29, "unit": "°C"}
